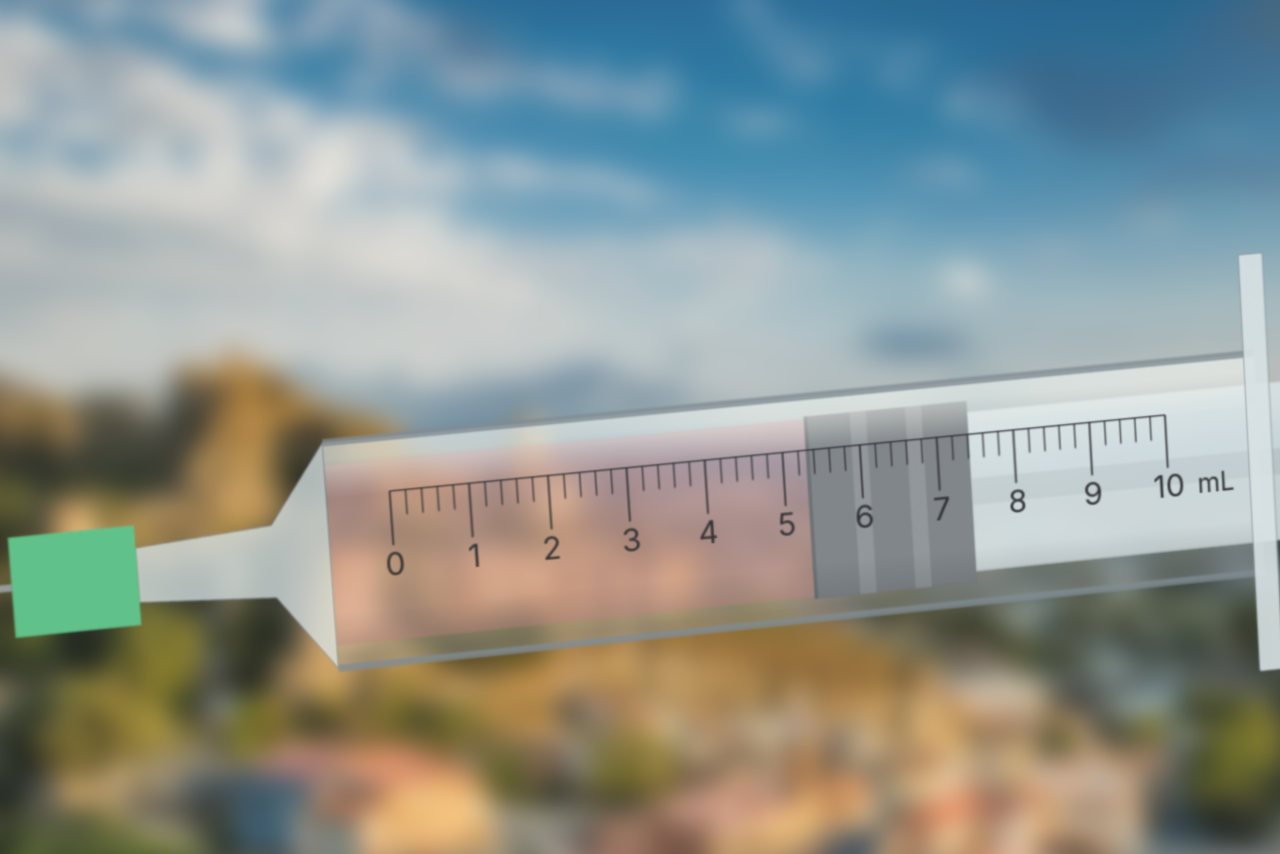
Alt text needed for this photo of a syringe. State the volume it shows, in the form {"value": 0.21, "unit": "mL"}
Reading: {"value": 5.3, "unit": "mL"}
